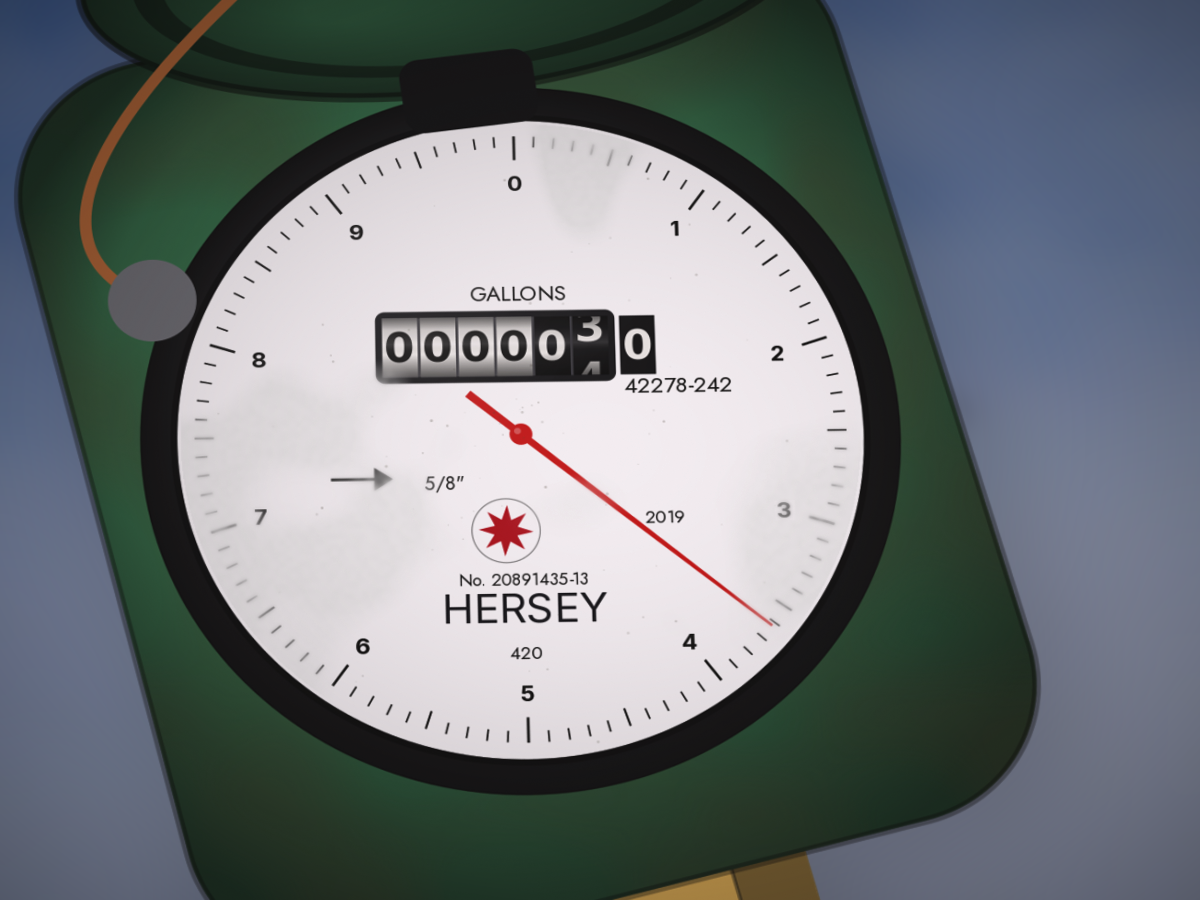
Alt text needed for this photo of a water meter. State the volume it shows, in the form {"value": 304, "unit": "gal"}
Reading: {"value": 33.6, "unit": "gal"}
